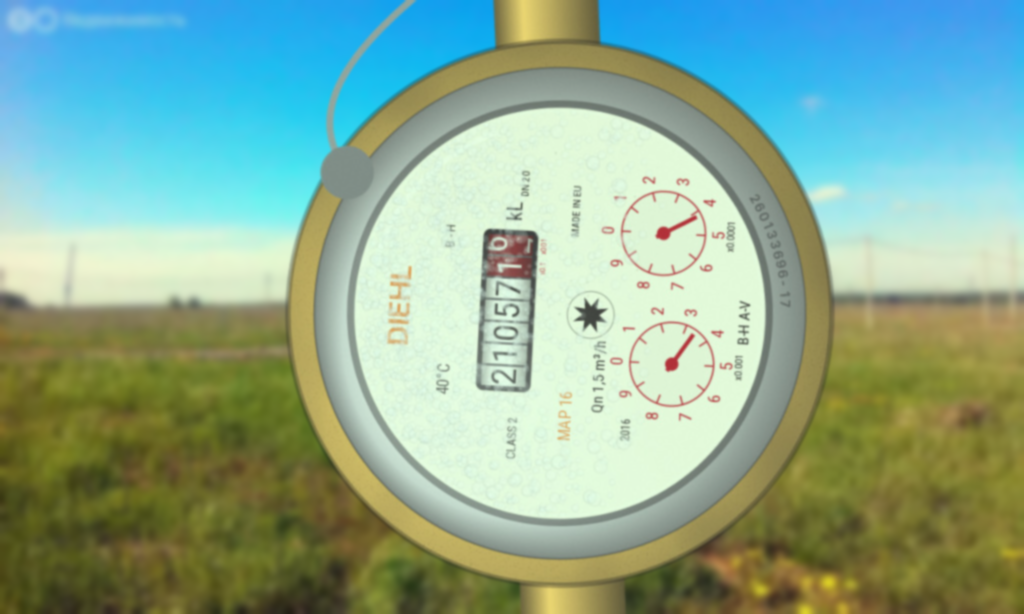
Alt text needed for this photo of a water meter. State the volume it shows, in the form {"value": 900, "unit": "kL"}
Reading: {"value": 21057.1634, "unit": "kL"}
